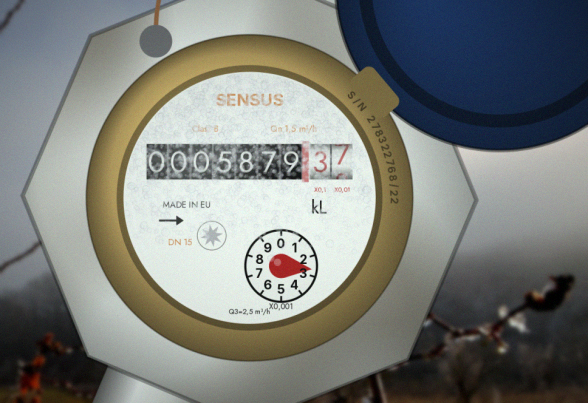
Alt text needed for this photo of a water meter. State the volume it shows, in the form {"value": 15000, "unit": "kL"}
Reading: {"value": 5879.372, "unit": "kL"}
